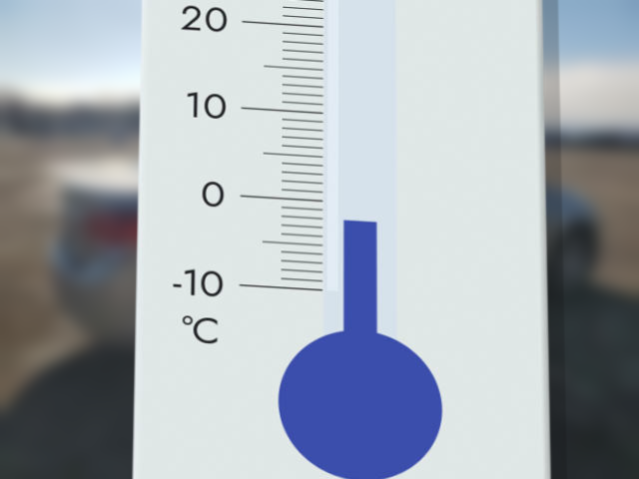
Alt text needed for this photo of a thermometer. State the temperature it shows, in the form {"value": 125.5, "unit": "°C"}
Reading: {"value": -2, "unit": "°C"}
